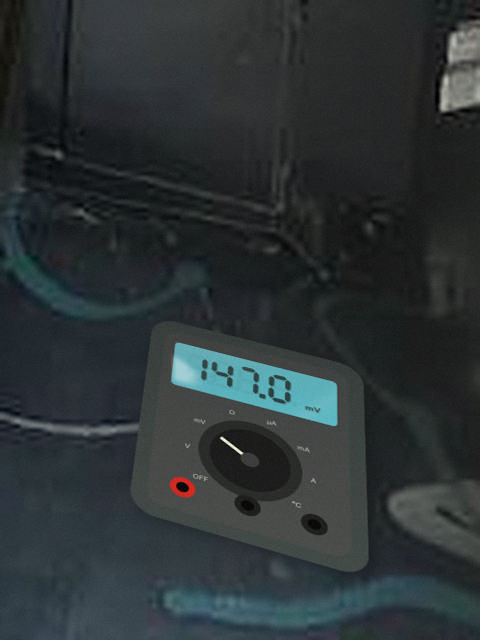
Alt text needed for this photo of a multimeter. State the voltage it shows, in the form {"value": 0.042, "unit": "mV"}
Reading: {"value": 147.0, "unit": "mV"}
